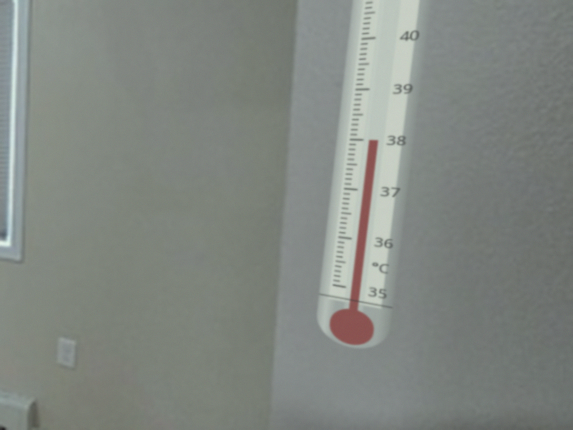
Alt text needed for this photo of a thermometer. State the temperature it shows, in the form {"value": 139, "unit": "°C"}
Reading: {"value": 38, "unit": "°C"}
